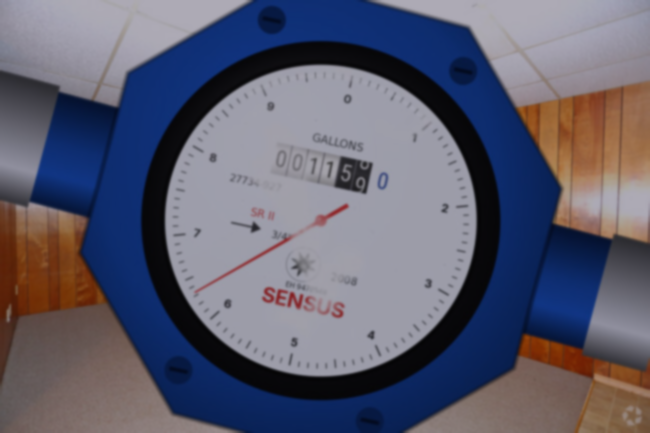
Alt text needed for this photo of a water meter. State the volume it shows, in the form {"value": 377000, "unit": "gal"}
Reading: {"value": 11586.3, "unit": "gal"}
